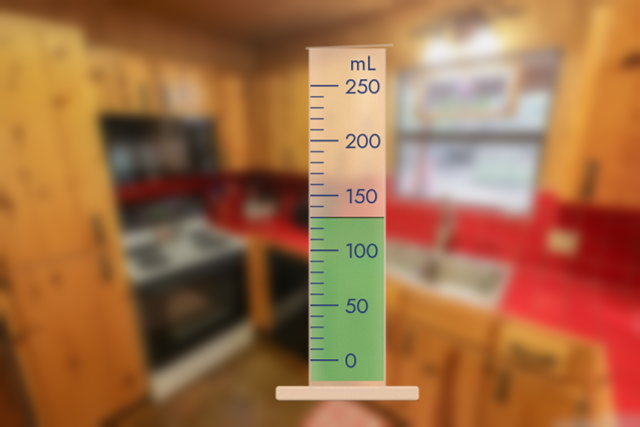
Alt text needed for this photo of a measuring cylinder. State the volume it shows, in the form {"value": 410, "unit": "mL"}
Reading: {"value": 130, "unit": "mL"}
